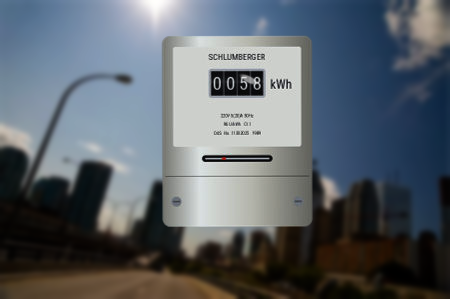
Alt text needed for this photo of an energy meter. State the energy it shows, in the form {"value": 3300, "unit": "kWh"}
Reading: {"value": 58, "unit": "kWh"}
